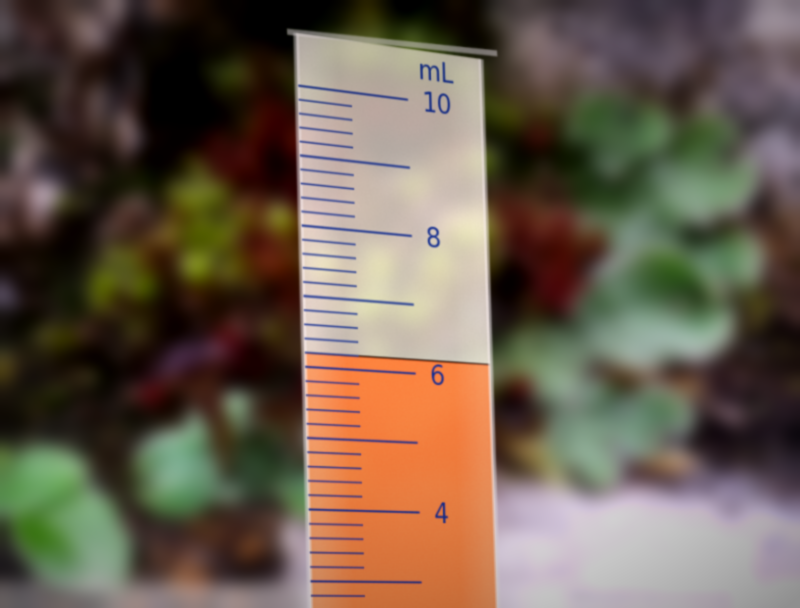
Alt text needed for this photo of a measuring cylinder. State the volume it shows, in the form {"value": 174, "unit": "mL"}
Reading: {"value": 6.2, "unit": "mL"}
